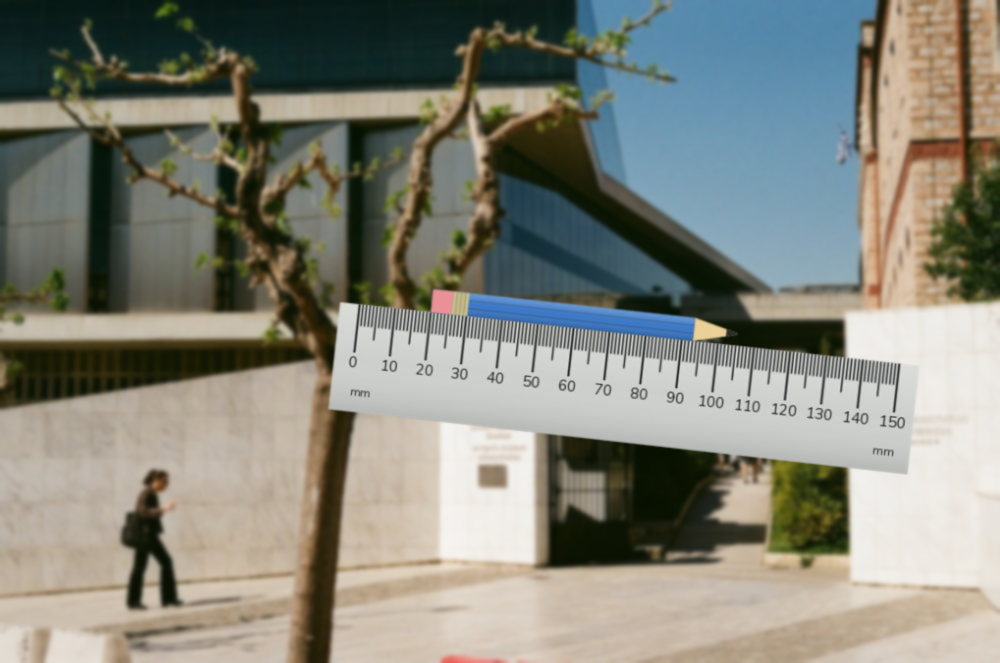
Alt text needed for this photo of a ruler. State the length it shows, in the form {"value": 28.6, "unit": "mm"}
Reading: {"value": 85, "unit": "mm"}
